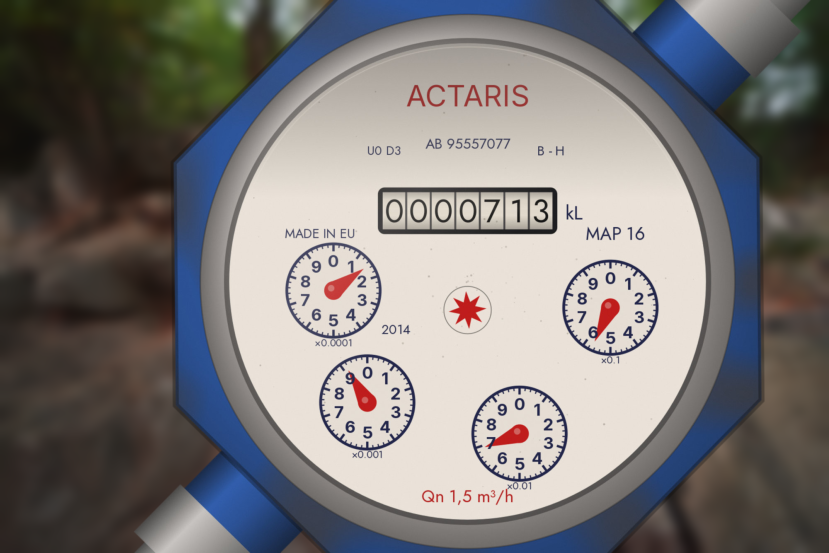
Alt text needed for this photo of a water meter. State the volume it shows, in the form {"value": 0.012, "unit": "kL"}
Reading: {"value": 713.5691, "unit": "kL"}
